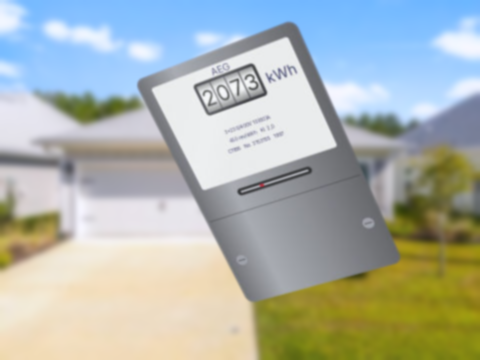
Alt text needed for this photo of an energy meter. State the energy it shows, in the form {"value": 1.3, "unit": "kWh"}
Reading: {"value": 2073, "unit": "kWh"}
